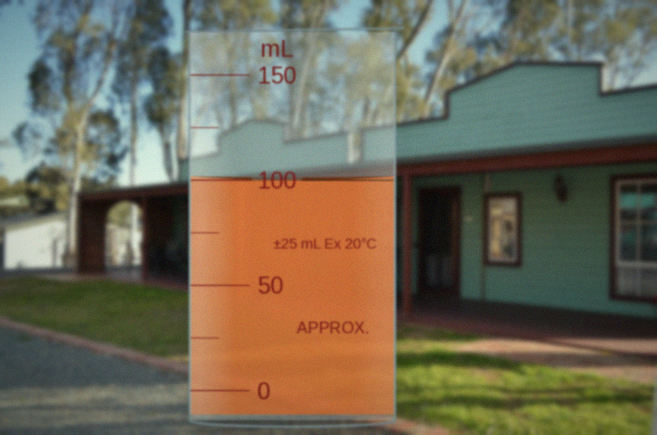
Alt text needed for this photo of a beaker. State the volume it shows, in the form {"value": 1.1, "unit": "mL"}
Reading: {"value": 100, "unit": "mL"}
